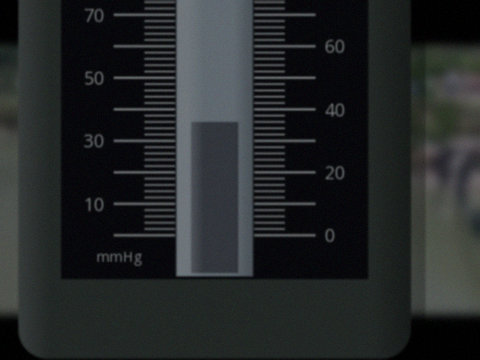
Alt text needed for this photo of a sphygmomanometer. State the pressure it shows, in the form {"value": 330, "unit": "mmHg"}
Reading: {"value": 36, "unit": "mmHg"}
